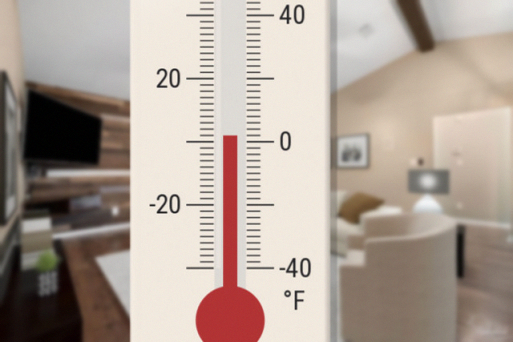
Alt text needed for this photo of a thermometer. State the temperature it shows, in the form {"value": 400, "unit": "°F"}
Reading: {"value": 2, "unit": "°F"}
